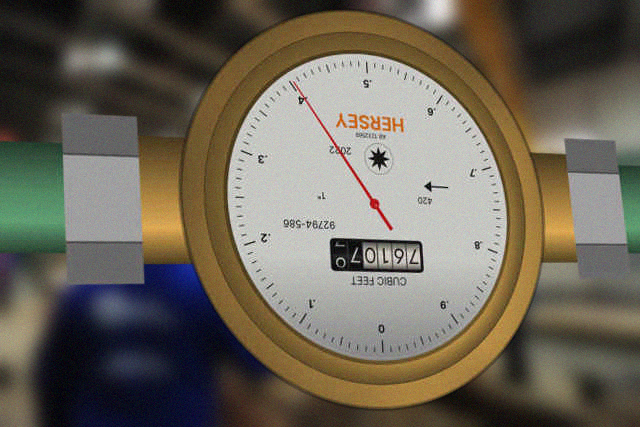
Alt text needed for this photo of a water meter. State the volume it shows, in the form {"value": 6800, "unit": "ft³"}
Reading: {"value": 761076.40, "unit": "ft³"}
